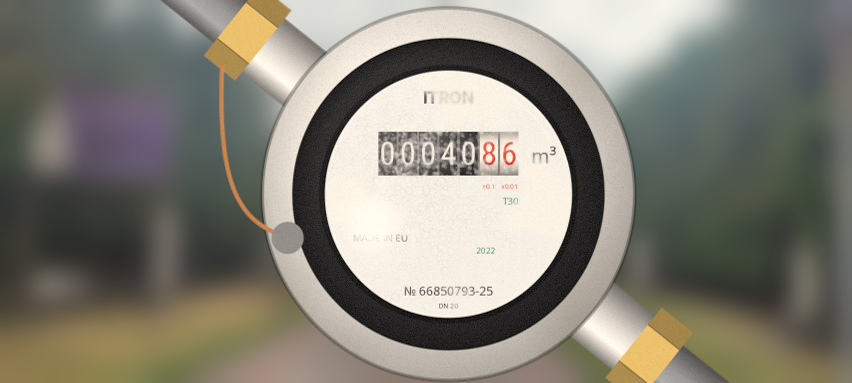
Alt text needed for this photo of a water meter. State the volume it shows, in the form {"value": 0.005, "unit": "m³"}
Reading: {"value": 40.86, "unit": "m³"}
